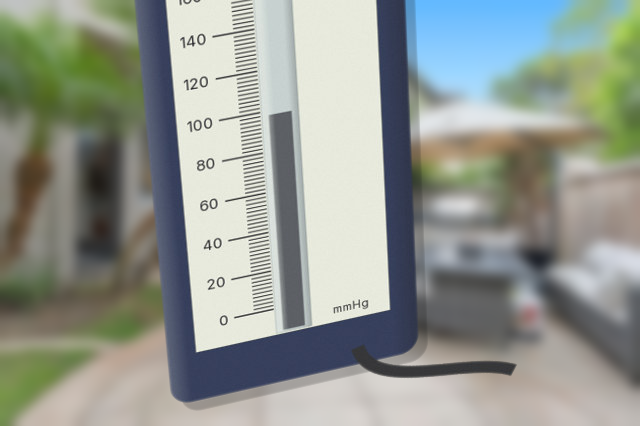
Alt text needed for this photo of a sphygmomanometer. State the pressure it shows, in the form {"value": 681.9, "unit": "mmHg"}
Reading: {"value": 98, "unit": "mmHg"}
